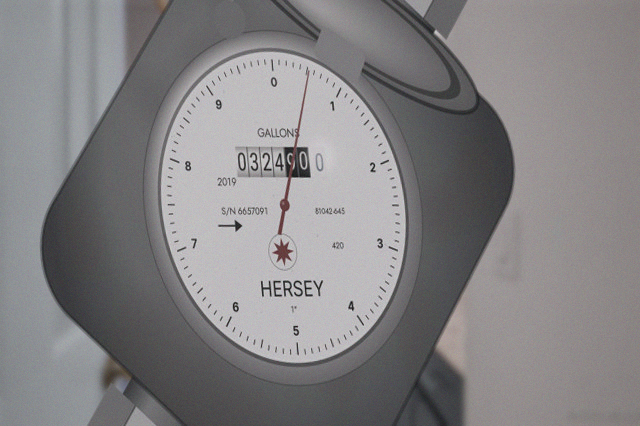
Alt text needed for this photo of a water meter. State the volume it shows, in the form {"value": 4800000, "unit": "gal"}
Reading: {"value": 324900.5, "unit": "gal"}
